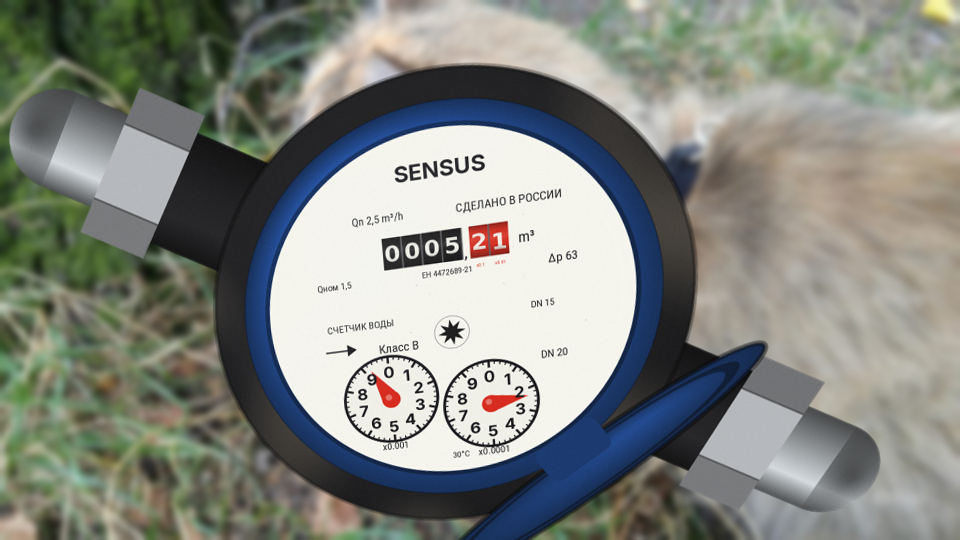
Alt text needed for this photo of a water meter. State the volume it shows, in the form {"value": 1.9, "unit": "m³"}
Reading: {"value": 5.2092, "unit": "m³"}
